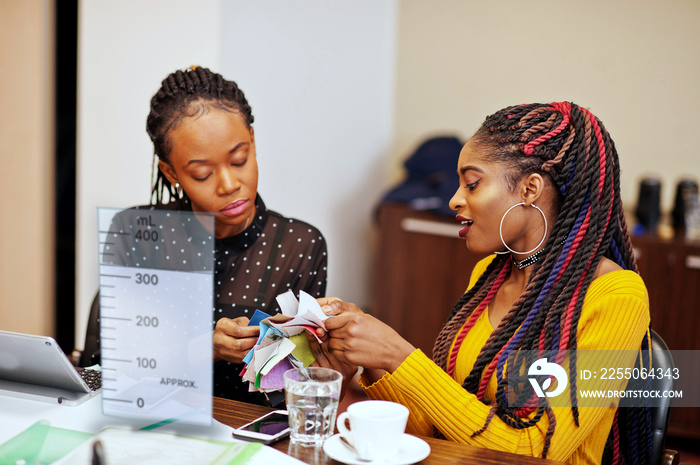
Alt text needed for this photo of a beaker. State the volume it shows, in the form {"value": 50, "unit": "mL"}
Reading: {"value": 325, "unit": "mL"}
